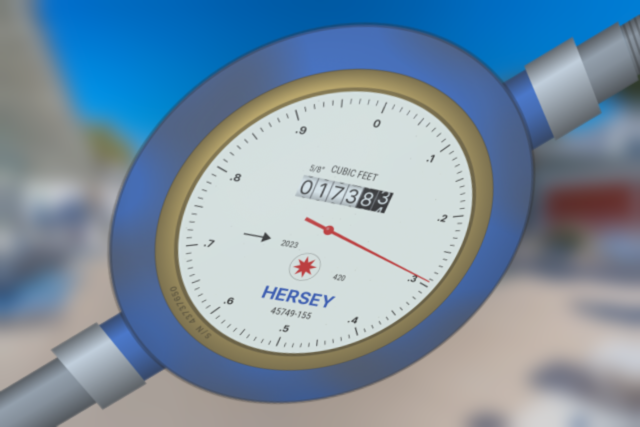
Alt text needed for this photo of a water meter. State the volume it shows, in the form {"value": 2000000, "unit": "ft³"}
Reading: {"value": 17383.29, "unit": "ft³"}
